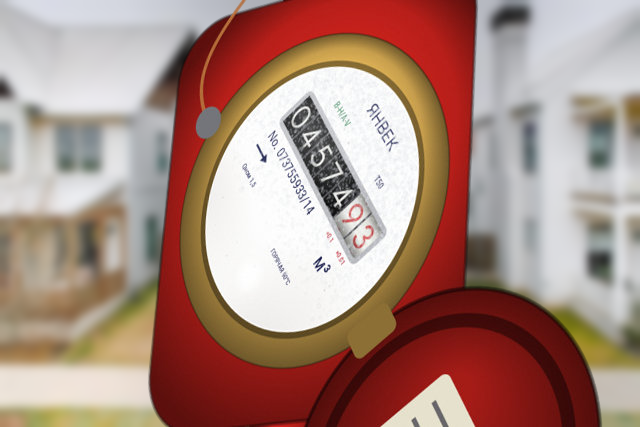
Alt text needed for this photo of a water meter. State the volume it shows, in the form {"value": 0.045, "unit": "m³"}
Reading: {"value": 4574.93, "unit": "m³"}
